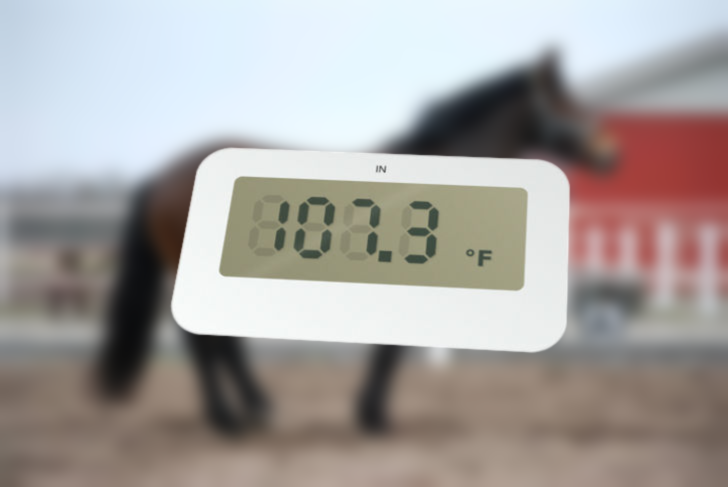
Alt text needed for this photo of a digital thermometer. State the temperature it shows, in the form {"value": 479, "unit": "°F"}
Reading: {"value": 107.3, "unit": "°F"}
